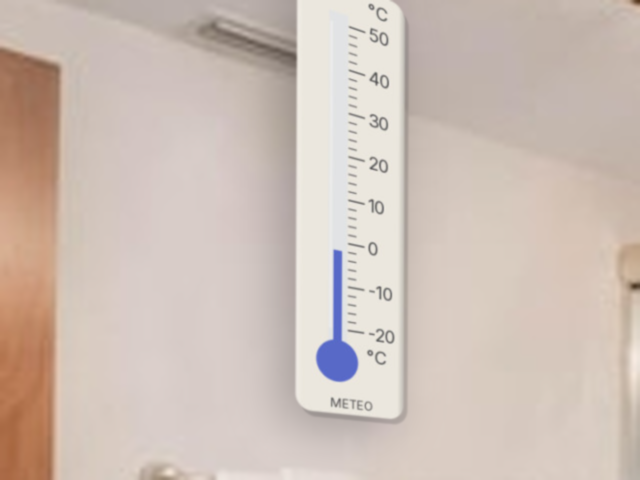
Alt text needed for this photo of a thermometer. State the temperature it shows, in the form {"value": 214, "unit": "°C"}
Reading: {"value": -2, "unit": "°C"}
